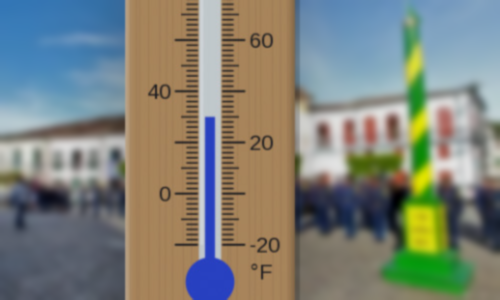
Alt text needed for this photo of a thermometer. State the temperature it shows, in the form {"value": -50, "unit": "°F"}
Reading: {"value": 30, "unit": "°F"}
